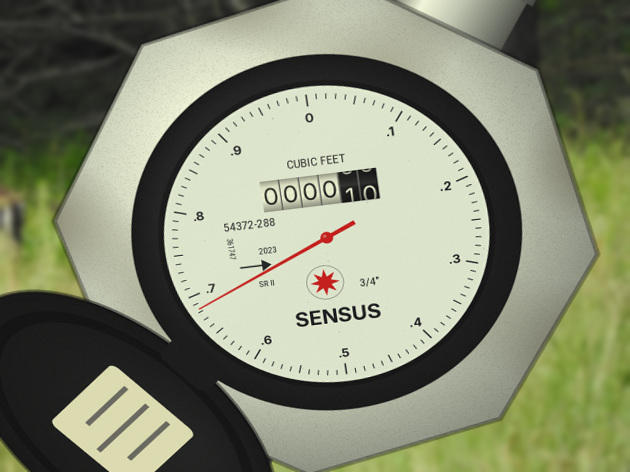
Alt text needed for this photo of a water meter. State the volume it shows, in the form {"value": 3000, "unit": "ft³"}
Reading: {"value": 9.68, "unit": "ft³"}
